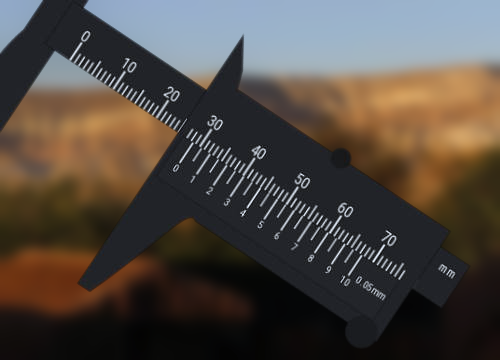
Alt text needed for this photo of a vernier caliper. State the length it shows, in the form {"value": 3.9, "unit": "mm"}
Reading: {"value": 28.5, "unit": "mm"}
